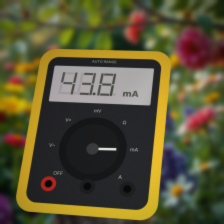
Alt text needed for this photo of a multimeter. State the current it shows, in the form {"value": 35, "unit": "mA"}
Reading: {"value": 43.8, "unit": "mA"}
